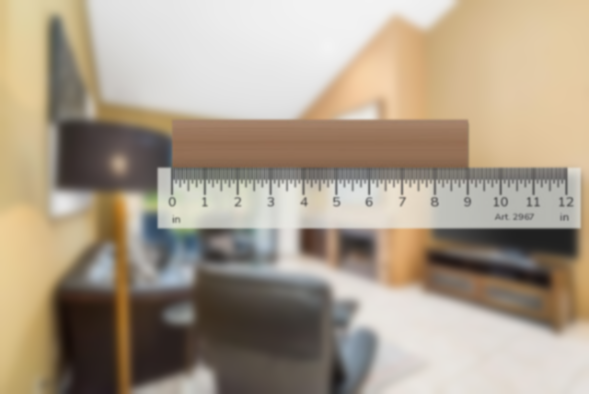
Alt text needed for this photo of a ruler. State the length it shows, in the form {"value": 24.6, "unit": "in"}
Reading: {"value": 9, "unit": "in"}
